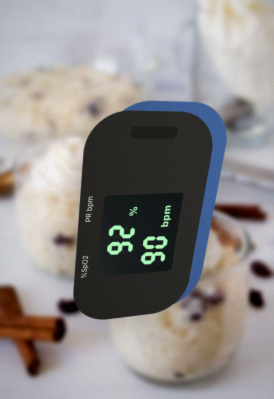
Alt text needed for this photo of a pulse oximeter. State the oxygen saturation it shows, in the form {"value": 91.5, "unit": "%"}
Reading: {"value": 92, "unit": "%"}
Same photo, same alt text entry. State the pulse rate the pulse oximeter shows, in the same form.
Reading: {"value": 90, "unit": "bpm"}
